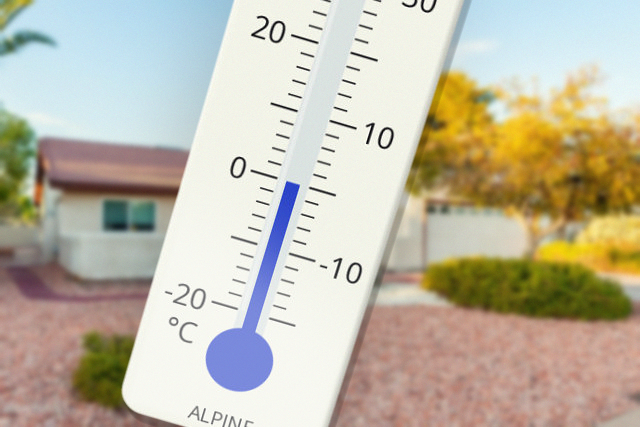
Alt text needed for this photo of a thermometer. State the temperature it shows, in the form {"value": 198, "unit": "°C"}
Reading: {"value": 0, "unit": "°C"}
